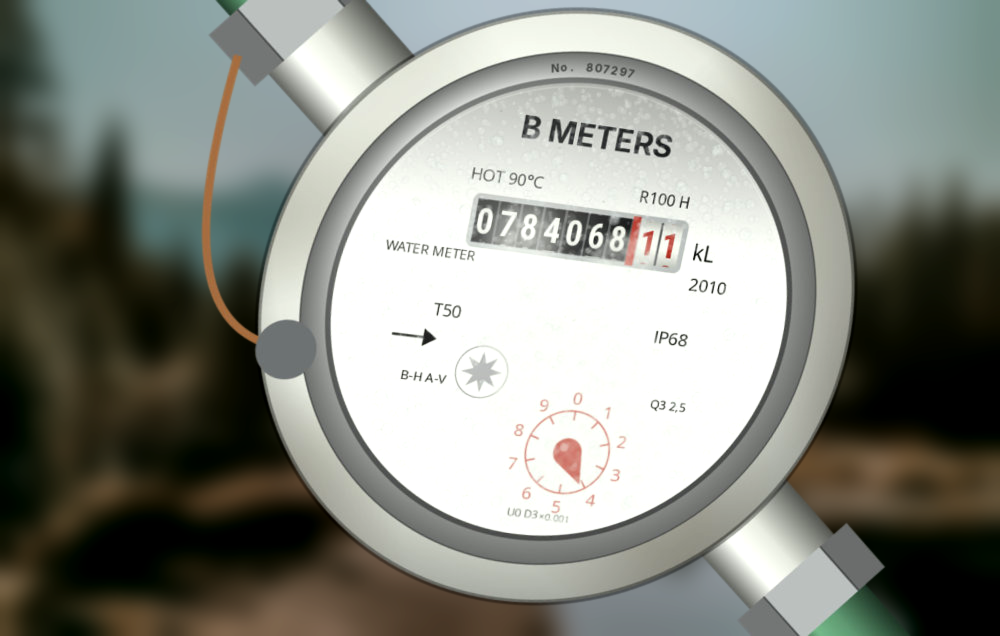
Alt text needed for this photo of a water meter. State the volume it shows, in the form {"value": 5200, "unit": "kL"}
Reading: {"value": 784068.114, "unit": "kL"}
